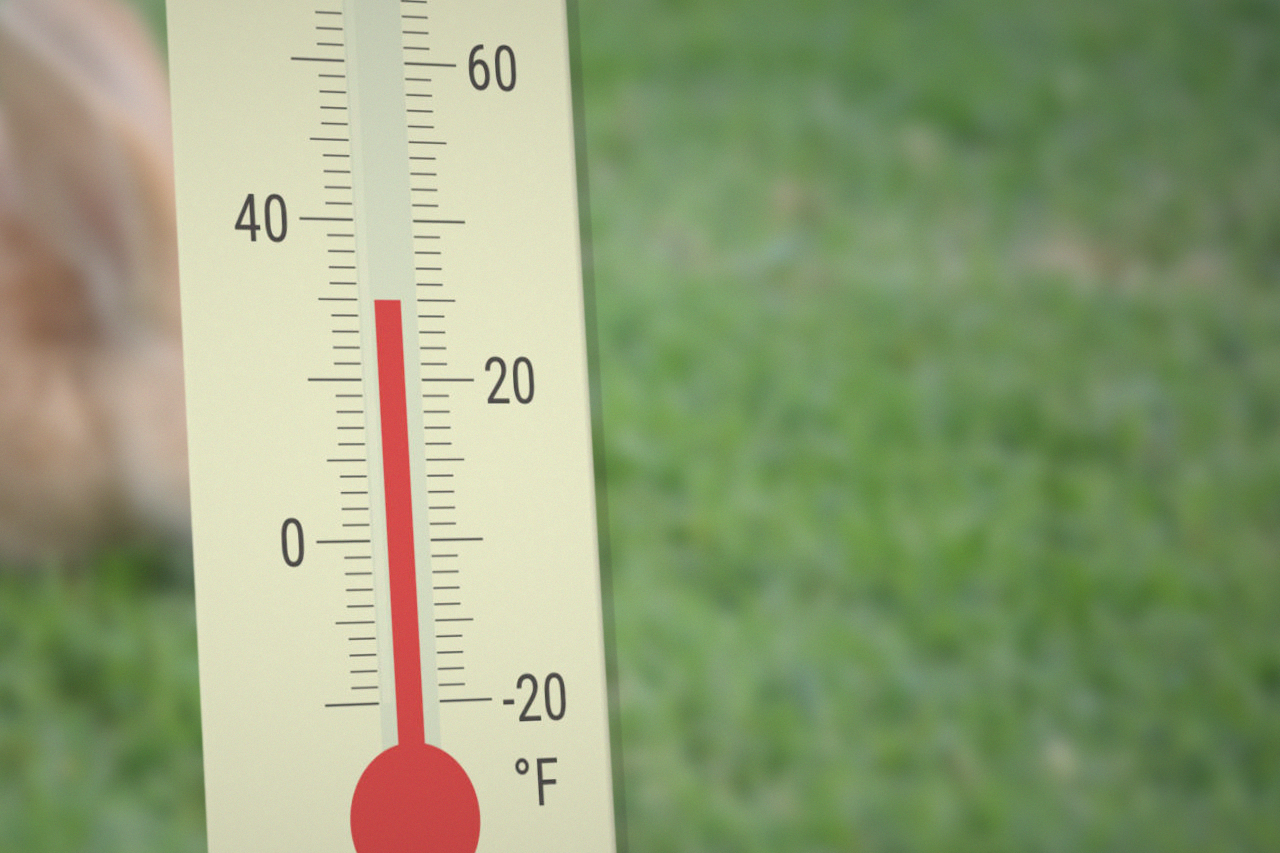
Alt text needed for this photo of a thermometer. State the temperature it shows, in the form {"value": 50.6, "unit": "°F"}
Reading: {"value": 30, "unit": "°F"}
